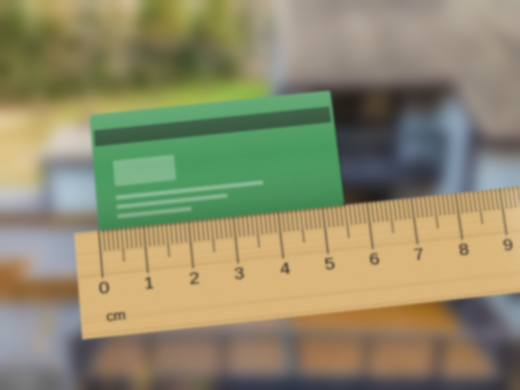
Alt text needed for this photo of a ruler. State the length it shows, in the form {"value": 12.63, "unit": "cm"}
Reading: {"value": 5.5, "unit": "cm"}
